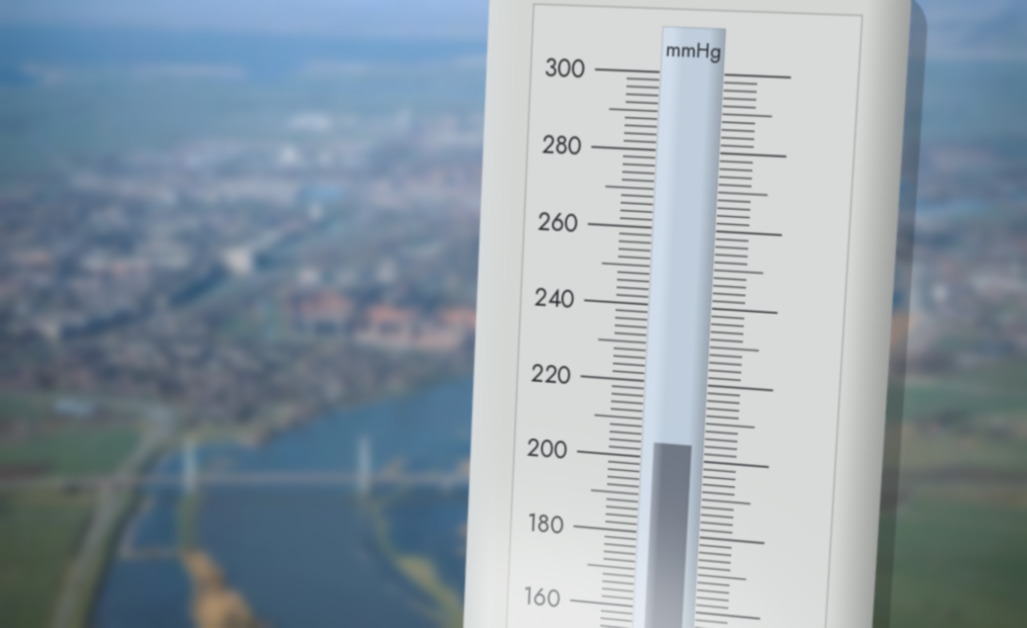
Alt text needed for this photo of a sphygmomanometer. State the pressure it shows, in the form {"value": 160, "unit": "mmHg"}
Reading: {"value": 204, "unit": "mmHg"}
